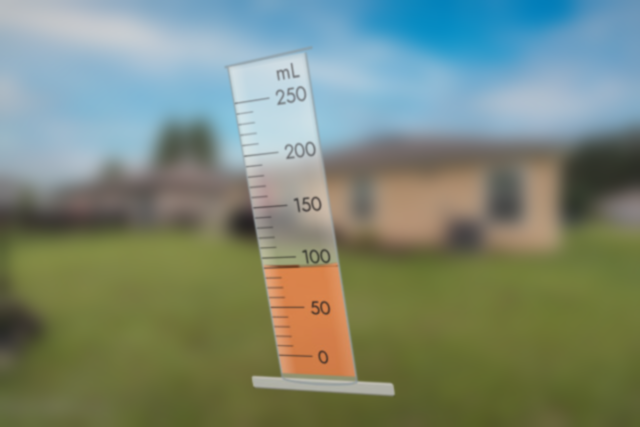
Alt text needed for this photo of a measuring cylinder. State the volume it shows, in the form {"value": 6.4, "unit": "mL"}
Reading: {"value": 90, "unit": "mL"}
